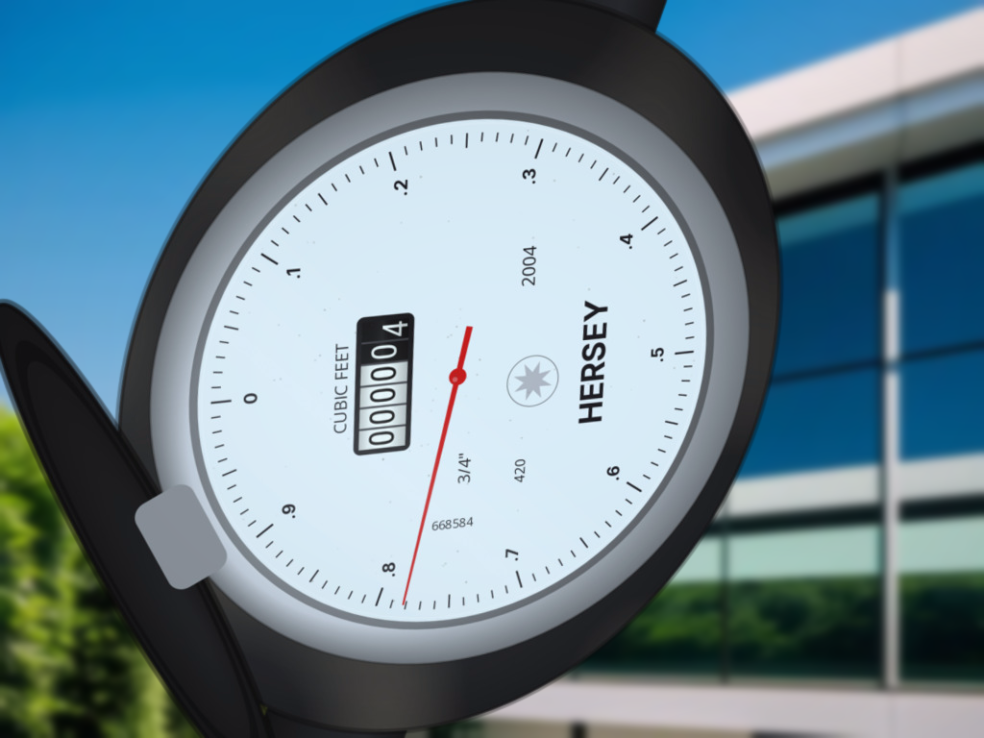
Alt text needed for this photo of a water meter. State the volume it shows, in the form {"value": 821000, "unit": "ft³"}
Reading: {"value": 3.78, "unit": "ft³"}
